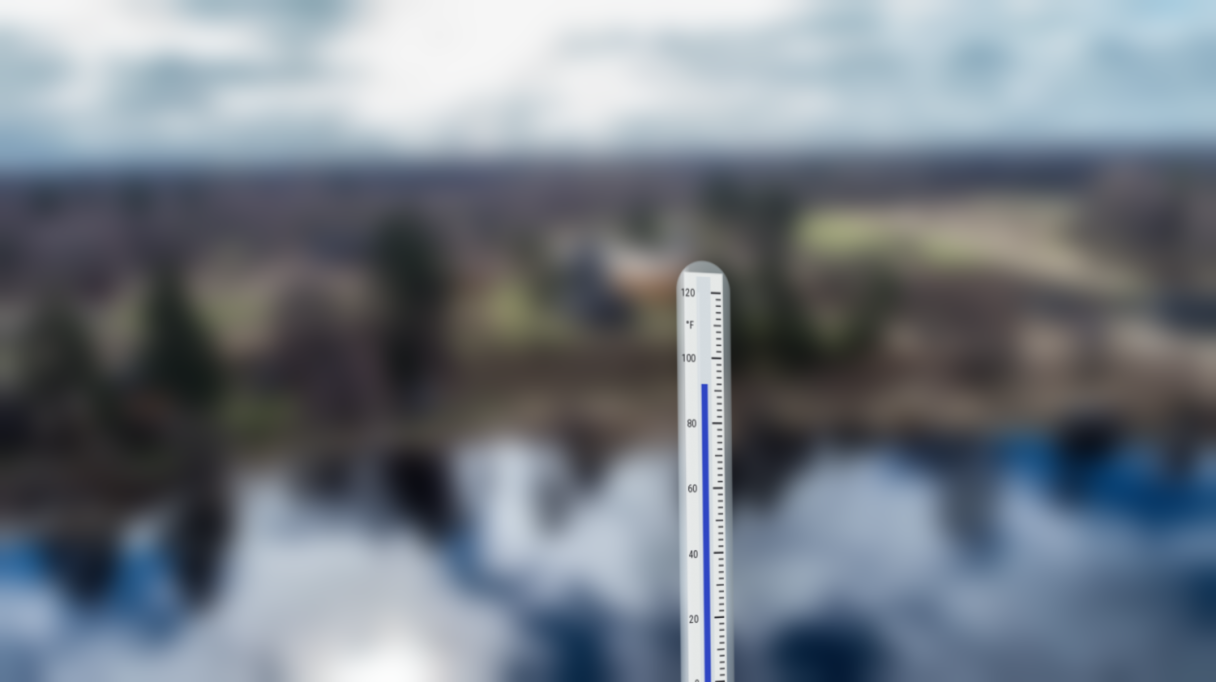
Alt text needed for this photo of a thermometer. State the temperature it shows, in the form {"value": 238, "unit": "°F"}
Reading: {"value": 92, "unit": "°F"}
